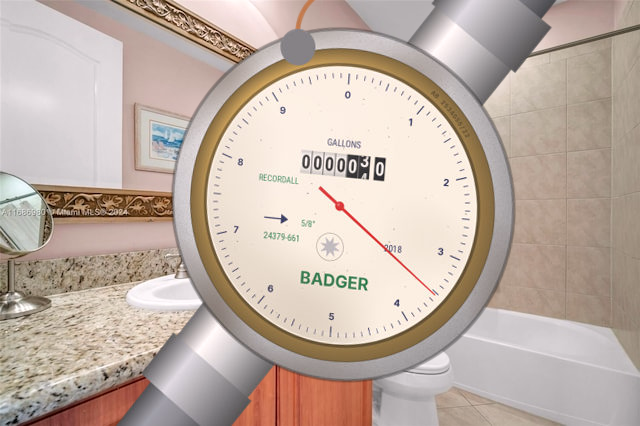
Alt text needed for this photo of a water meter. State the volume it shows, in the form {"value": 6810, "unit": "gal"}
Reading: {"value": 33.5, "unit": "gal"}
